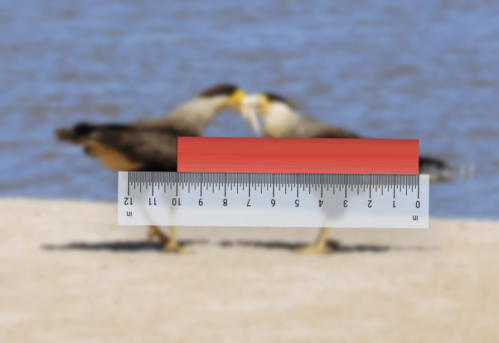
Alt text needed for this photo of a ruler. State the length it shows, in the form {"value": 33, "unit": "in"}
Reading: {"value": 10, "unit": "in"}
